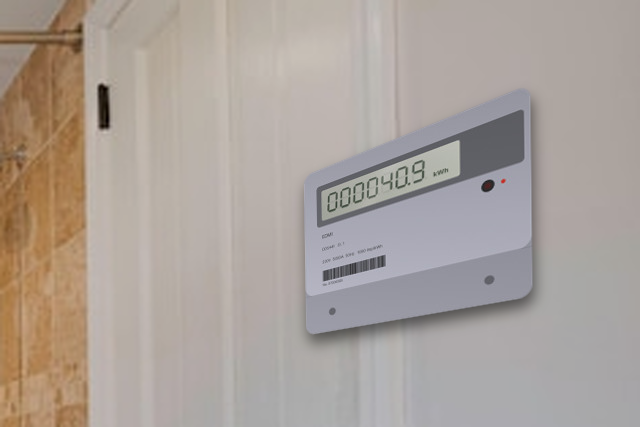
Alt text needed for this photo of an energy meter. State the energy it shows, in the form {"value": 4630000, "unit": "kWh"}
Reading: {"value": 40.9, "unit": "kWh"}
